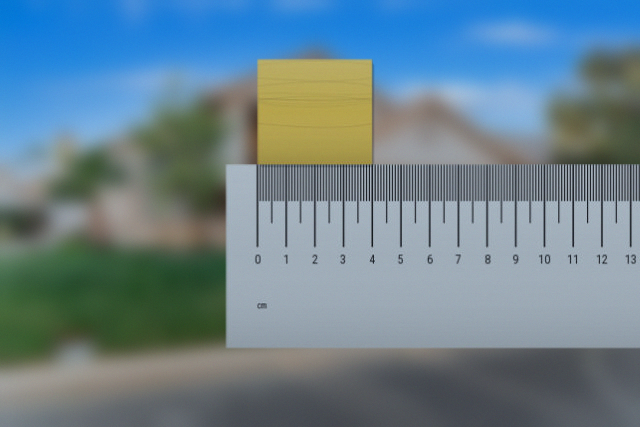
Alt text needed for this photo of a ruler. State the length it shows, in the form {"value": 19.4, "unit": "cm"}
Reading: {"value": 4, "unit": "cm"}
